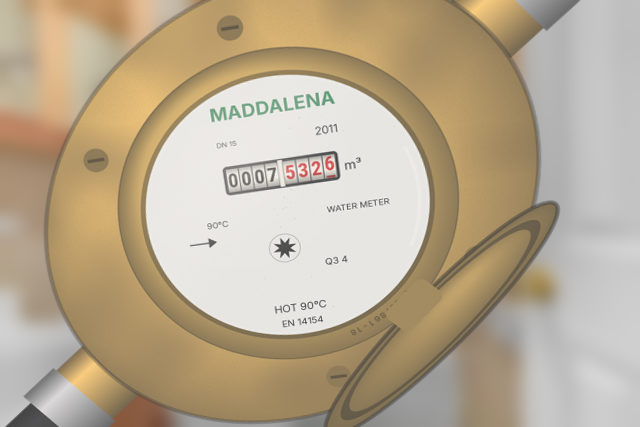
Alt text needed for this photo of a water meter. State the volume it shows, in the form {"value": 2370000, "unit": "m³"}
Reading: {"value": 7.5326, "unit": "m³"}
